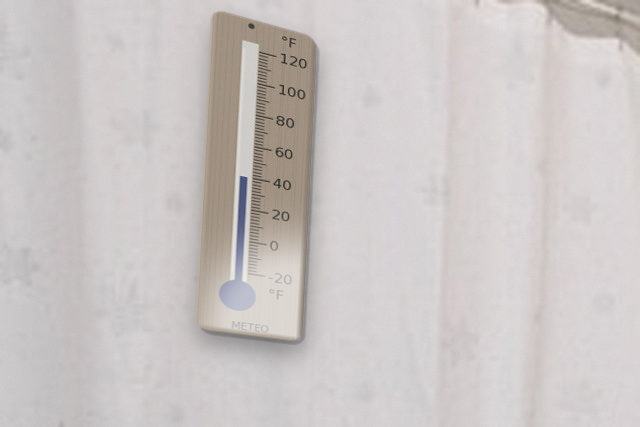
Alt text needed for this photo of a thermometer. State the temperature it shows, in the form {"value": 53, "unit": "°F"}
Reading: {"value": 40, "unit": "°F"}
